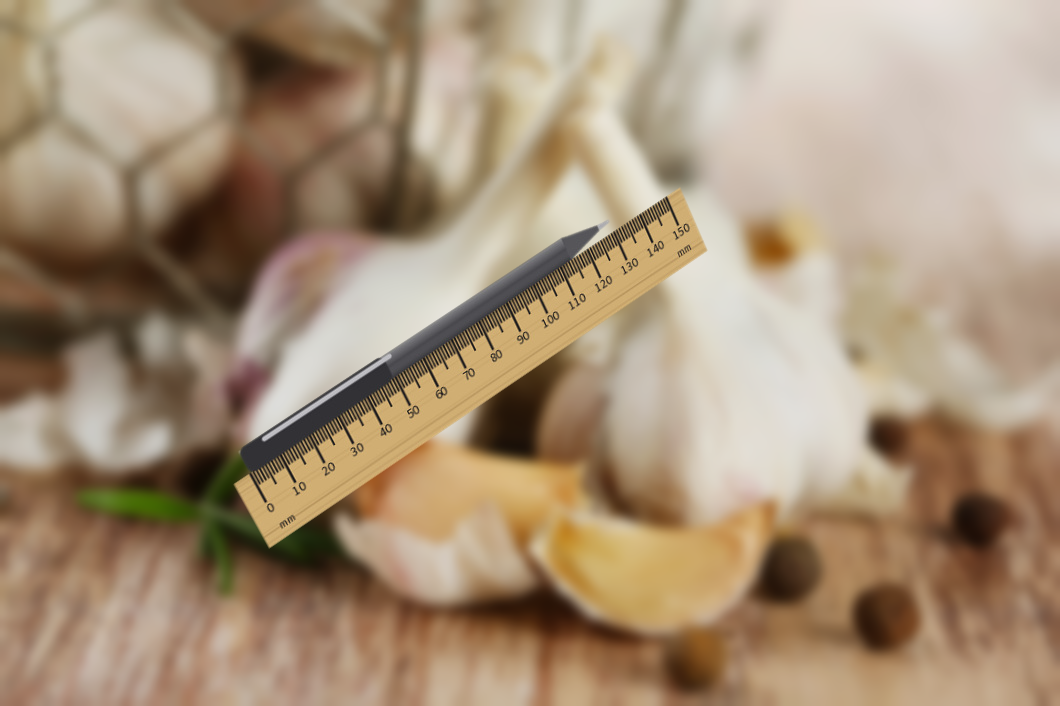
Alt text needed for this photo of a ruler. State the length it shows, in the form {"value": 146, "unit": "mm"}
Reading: {"value": 130, "unit": "mm"}
